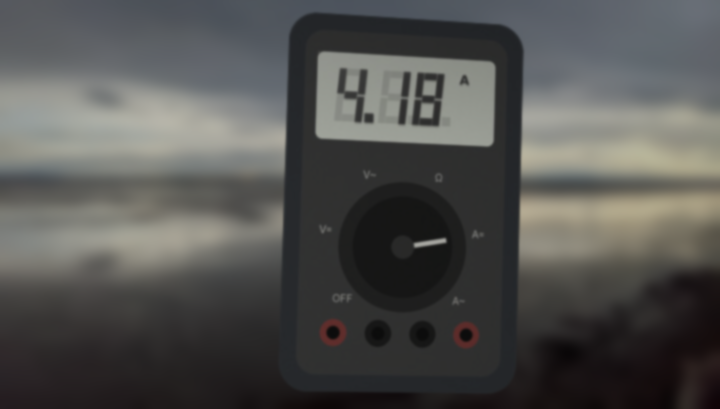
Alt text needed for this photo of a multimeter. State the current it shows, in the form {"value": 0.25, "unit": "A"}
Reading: {"value": 4.18, "unit": "A"}
